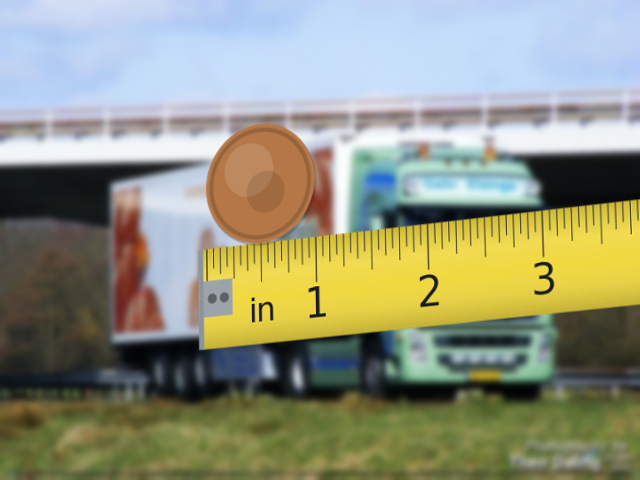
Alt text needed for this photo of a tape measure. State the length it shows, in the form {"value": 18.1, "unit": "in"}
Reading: {"value": 1, "unit": "in"}
